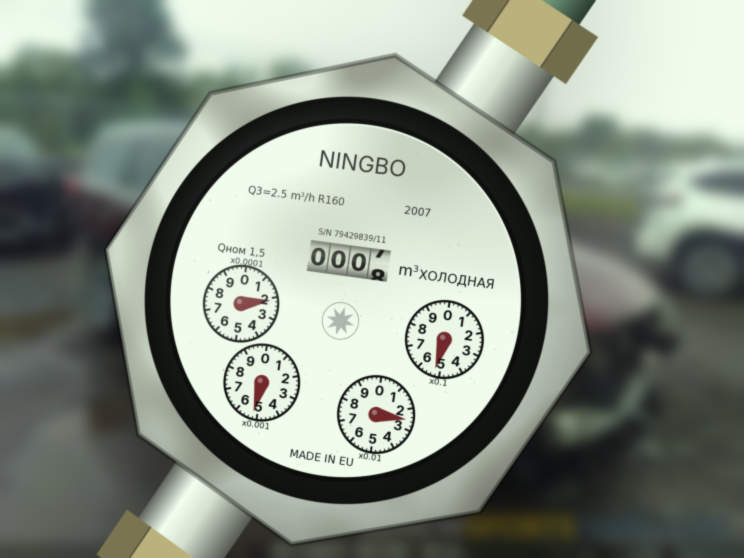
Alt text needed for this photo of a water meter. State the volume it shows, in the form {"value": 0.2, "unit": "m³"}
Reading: {"value": 7.5252, "unit": "m³"}
